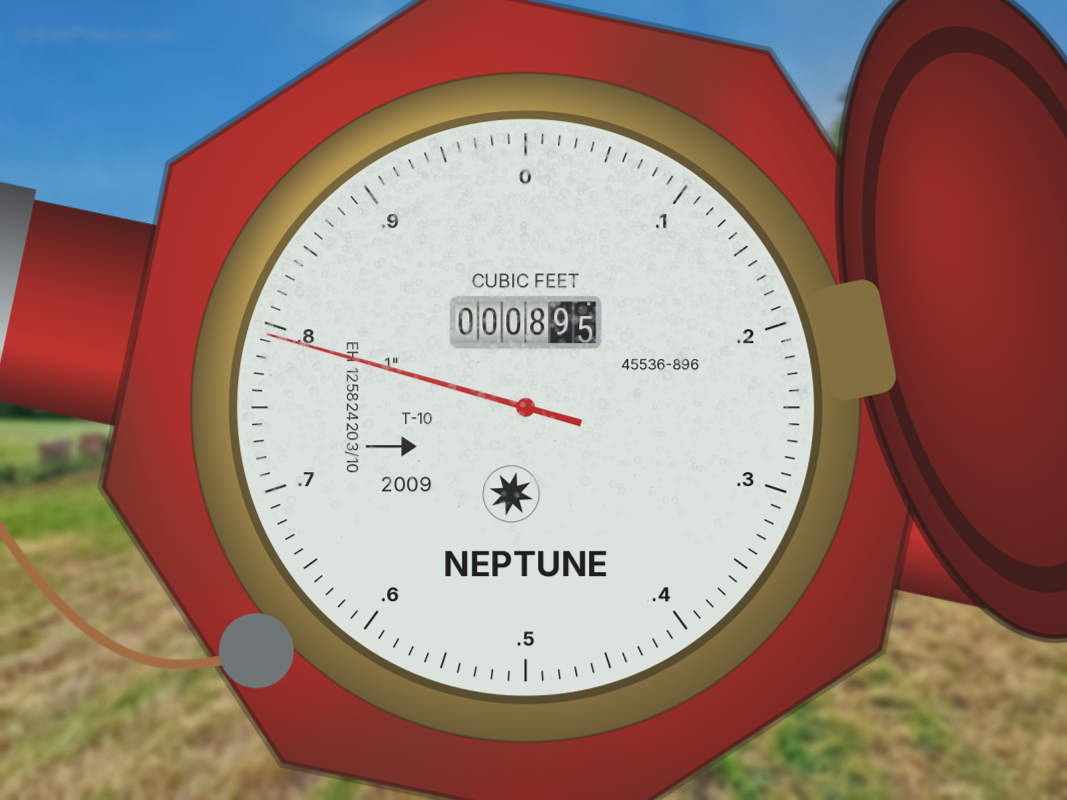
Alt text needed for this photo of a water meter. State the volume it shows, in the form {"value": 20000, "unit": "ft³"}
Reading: {"value": 894.79, "unit": "ft³"}
